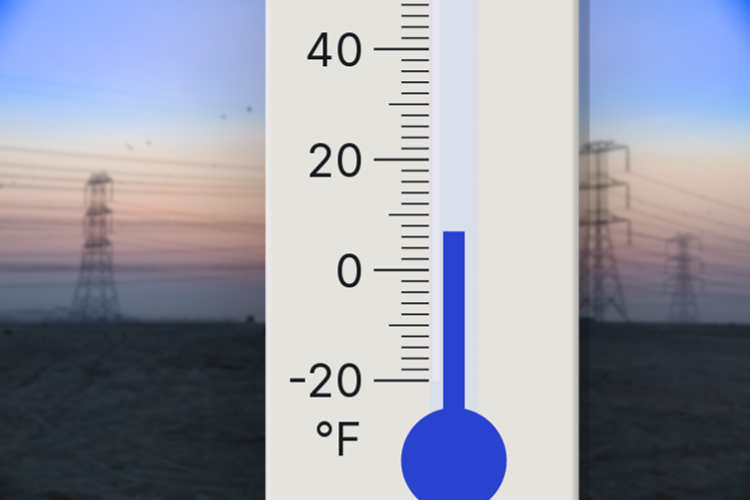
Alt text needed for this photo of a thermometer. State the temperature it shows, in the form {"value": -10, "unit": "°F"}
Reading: {"value": 7, "unit": "°F"}
